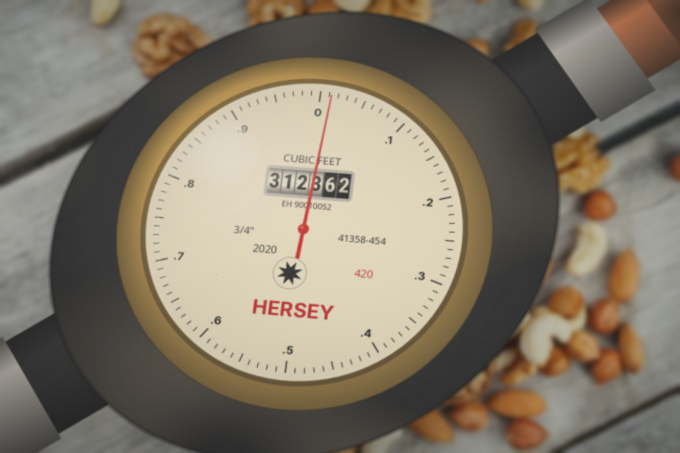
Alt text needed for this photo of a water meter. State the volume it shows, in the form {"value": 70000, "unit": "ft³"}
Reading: {"value": 312362.01, "unit": "ft³"}
